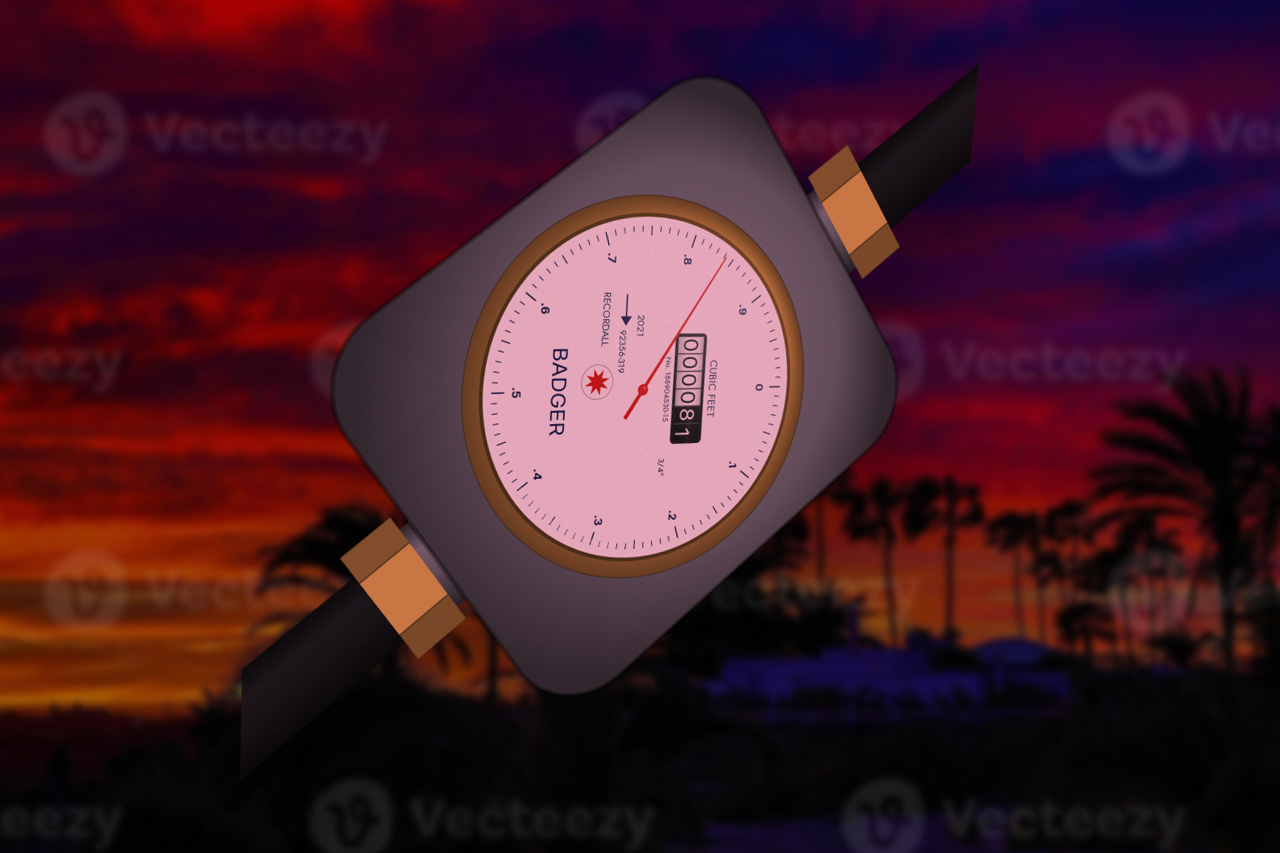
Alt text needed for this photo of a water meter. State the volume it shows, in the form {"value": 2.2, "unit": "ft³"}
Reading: {"value": 80.84, "unit": "ft³"}
